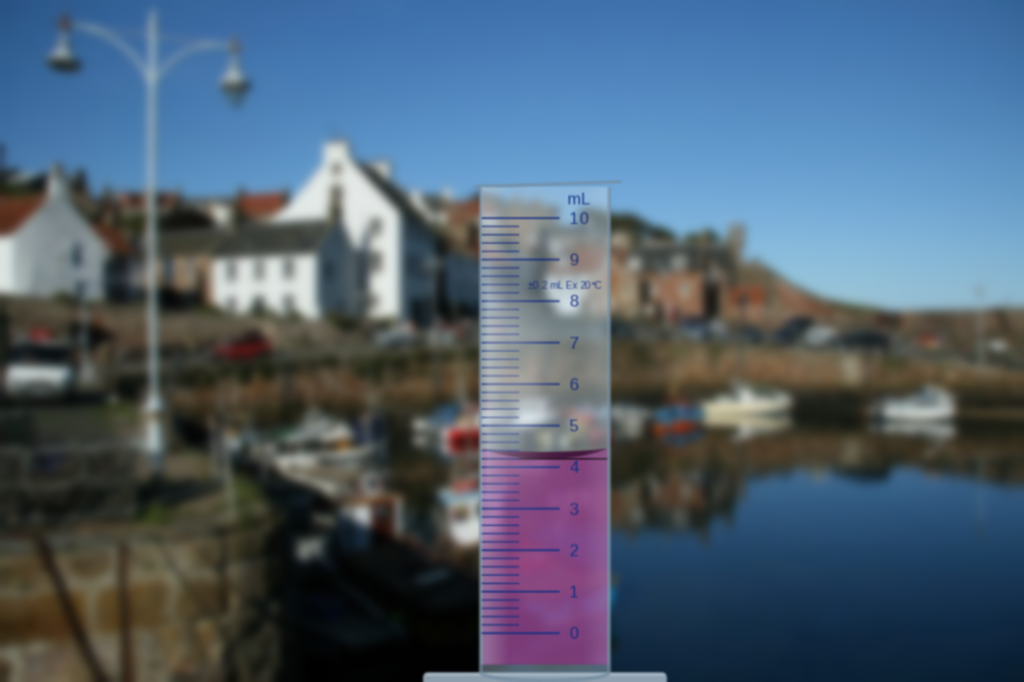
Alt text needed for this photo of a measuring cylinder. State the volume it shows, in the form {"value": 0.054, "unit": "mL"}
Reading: {"value": 4.2, "unit": "mL"}
